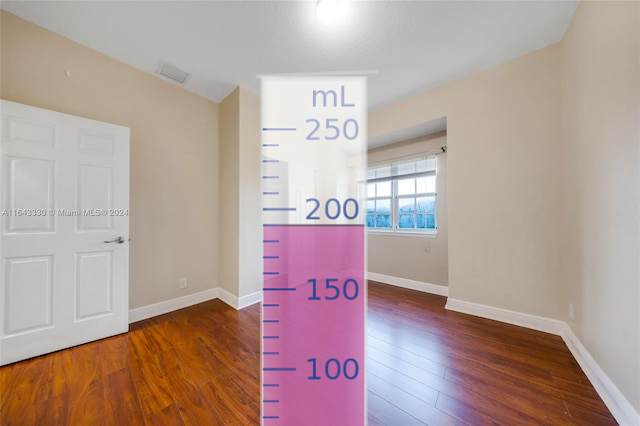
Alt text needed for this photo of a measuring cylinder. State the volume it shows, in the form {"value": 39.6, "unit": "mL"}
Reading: {"value": 190, "unit": "mL"}
